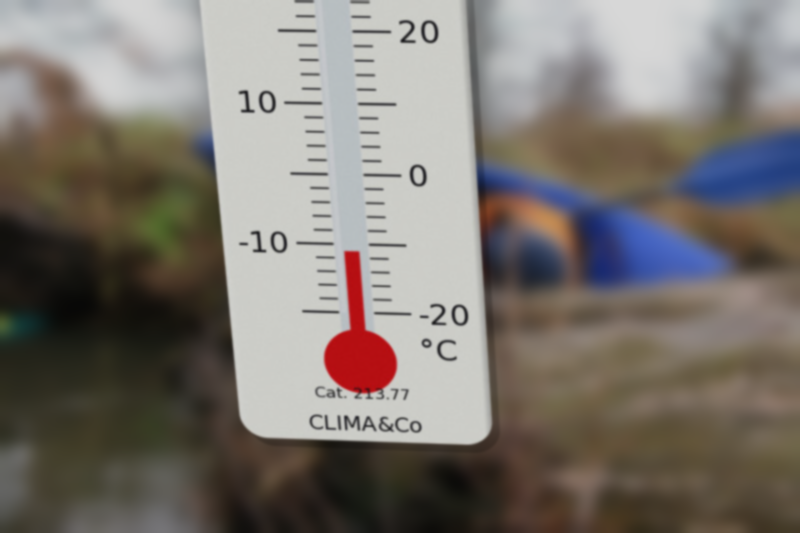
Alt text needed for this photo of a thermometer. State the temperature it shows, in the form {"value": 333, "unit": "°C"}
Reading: {"value": -11, "unit": "°C"}
